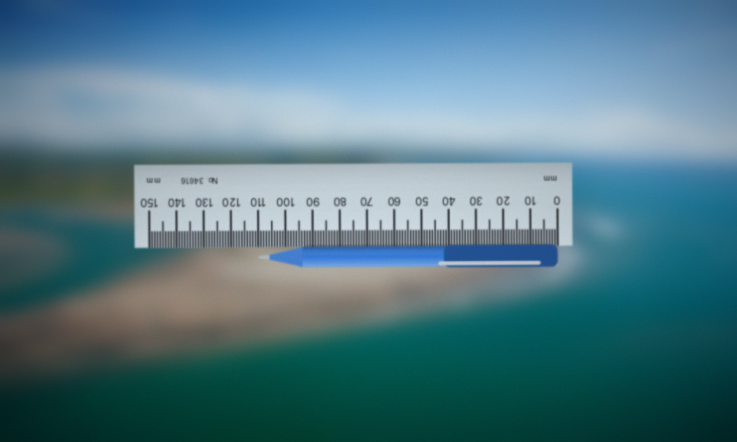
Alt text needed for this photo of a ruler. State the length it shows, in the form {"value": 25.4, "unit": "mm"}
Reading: {"value": 110, "unit": "mm"}
